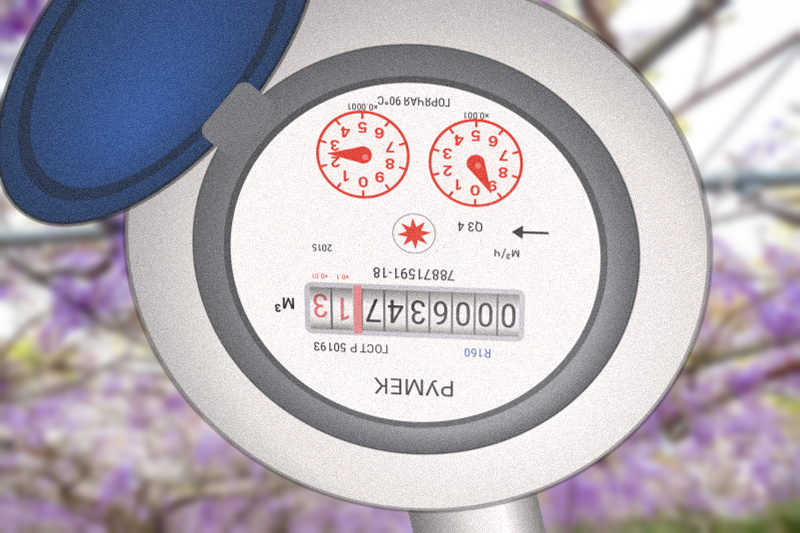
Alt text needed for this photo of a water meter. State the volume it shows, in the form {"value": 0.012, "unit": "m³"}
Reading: {"value": 6347.1292, "unit": "m³"}
